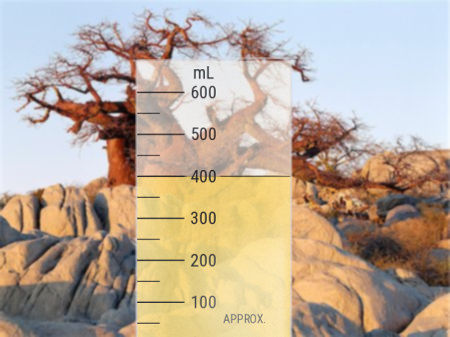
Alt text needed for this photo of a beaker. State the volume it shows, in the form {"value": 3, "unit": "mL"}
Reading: {"value": 400, "unit": "mL"}
